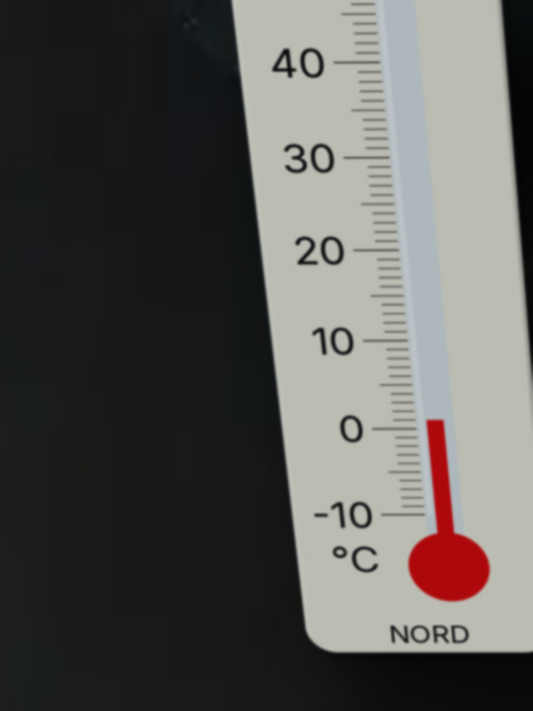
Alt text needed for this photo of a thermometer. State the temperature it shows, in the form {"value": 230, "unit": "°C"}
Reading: {"value": 1, "unit": "°C"}
